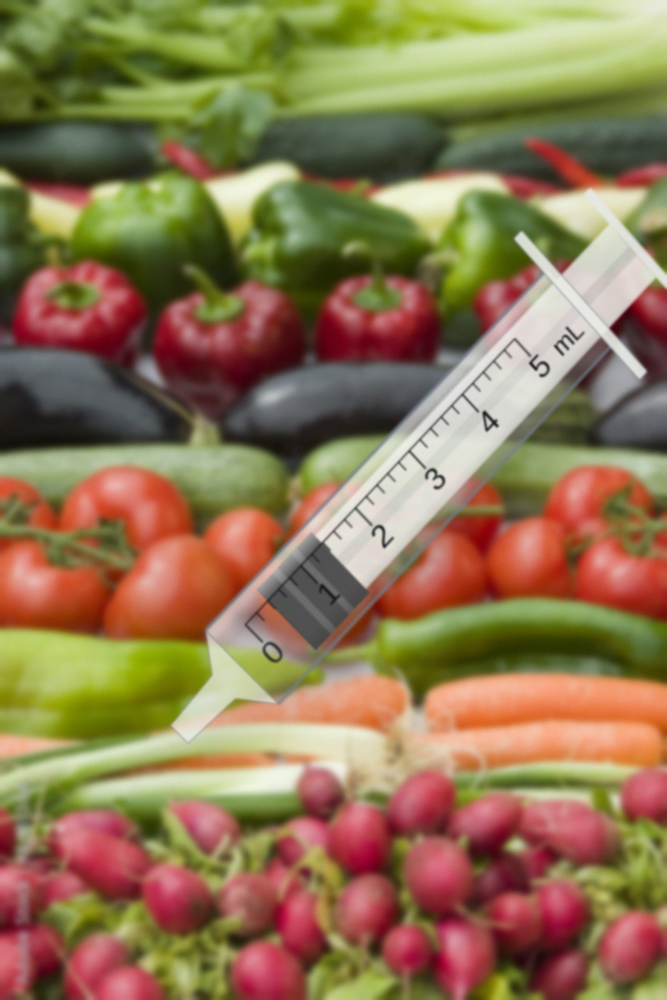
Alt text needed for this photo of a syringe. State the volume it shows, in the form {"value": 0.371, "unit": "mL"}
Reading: {"value": 0.4, "unit": "mL"}
